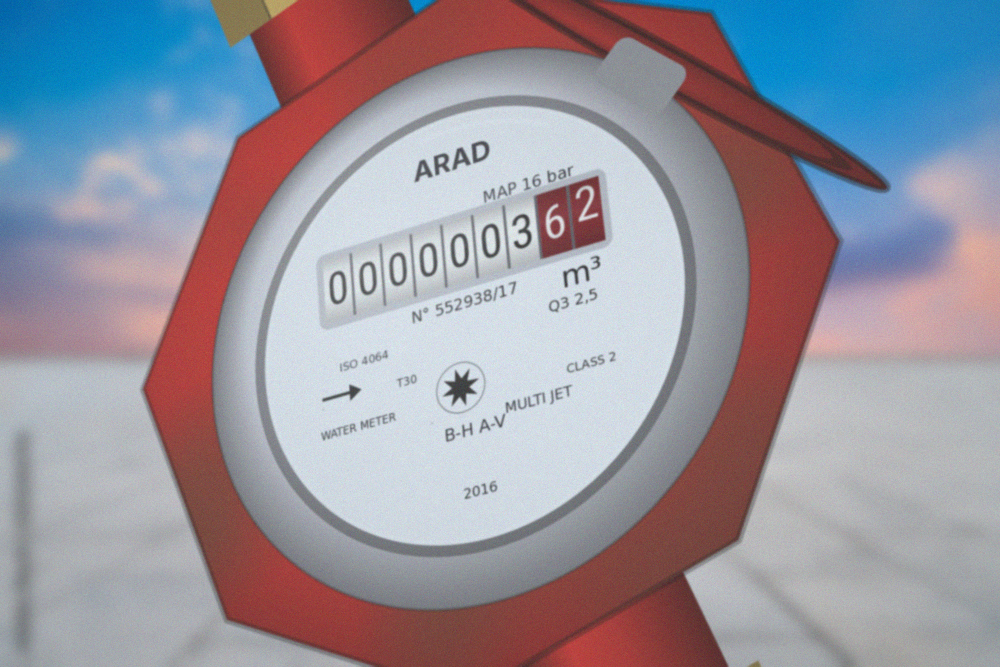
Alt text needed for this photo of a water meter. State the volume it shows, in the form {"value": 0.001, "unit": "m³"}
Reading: {"value": 3.62, "unit": "m³"}
